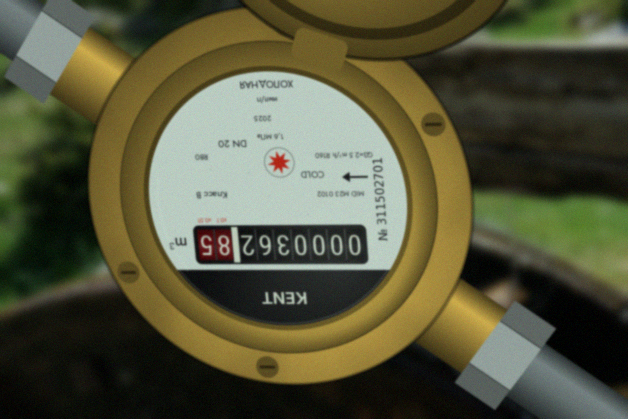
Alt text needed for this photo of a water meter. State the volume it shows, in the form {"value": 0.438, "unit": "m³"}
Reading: {"value": 362.85, "unit": "m³"}
